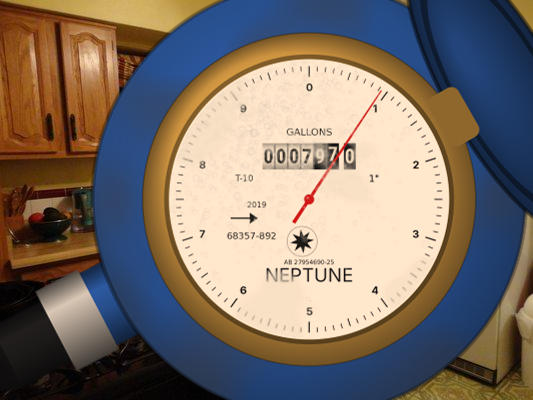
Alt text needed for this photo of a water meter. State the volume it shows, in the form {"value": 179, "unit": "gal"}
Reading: {"value": 7970.9, "unit": "gal"}
